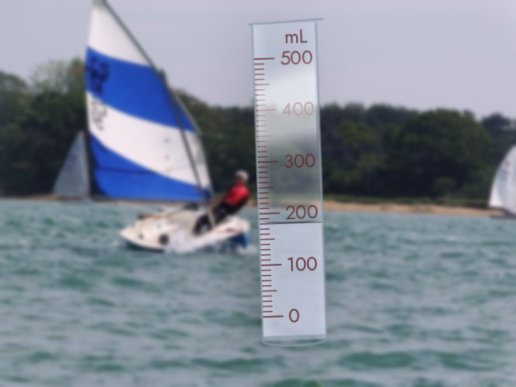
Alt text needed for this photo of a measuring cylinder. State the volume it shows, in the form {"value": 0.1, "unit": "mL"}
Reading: {"value": 180, "unit": "mL"}
